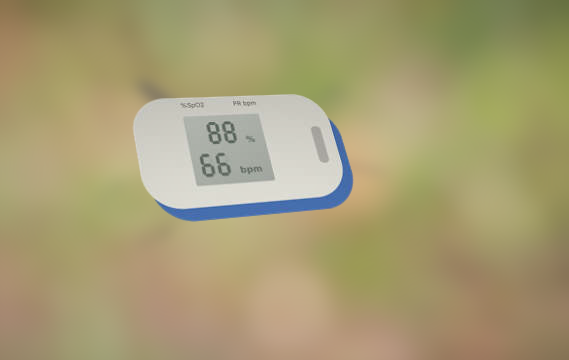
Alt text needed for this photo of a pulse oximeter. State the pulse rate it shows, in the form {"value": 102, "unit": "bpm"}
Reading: {"value": 66, "unit": "bpm"}
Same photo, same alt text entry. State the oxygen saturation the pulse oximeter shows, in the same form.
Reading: {"value": 88, "unit": "%"}
